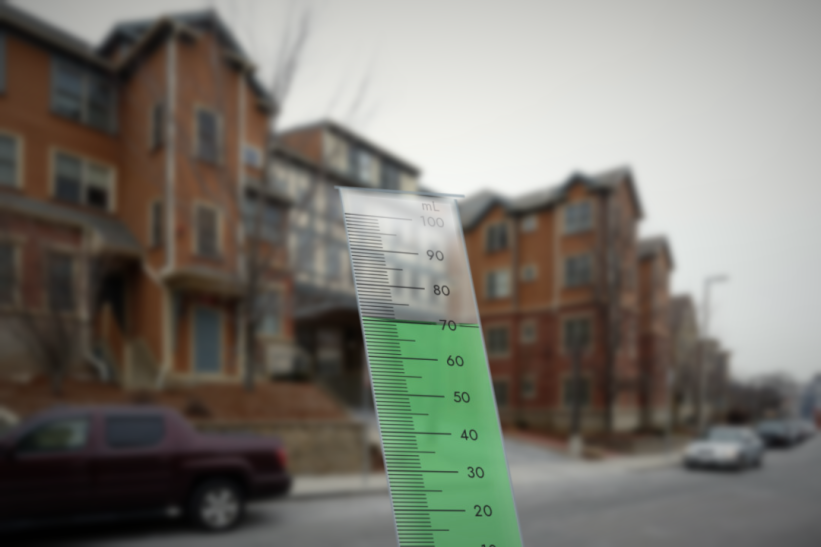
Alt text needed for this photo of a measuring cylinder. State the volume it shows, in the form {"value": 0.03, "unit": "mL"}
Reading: {"value": 70, "unit": "mL"}
